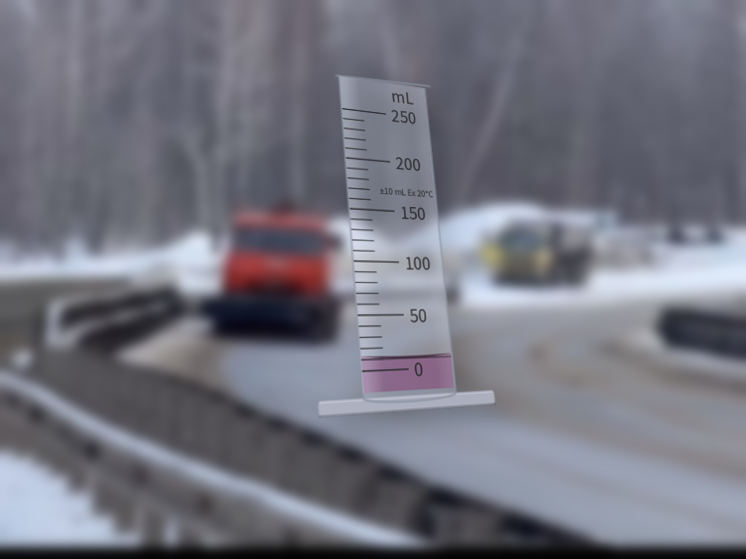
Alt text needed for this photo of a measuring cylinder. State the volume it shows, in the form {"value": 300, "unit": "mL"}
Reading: {"value": 10, "unit": "mL"}
